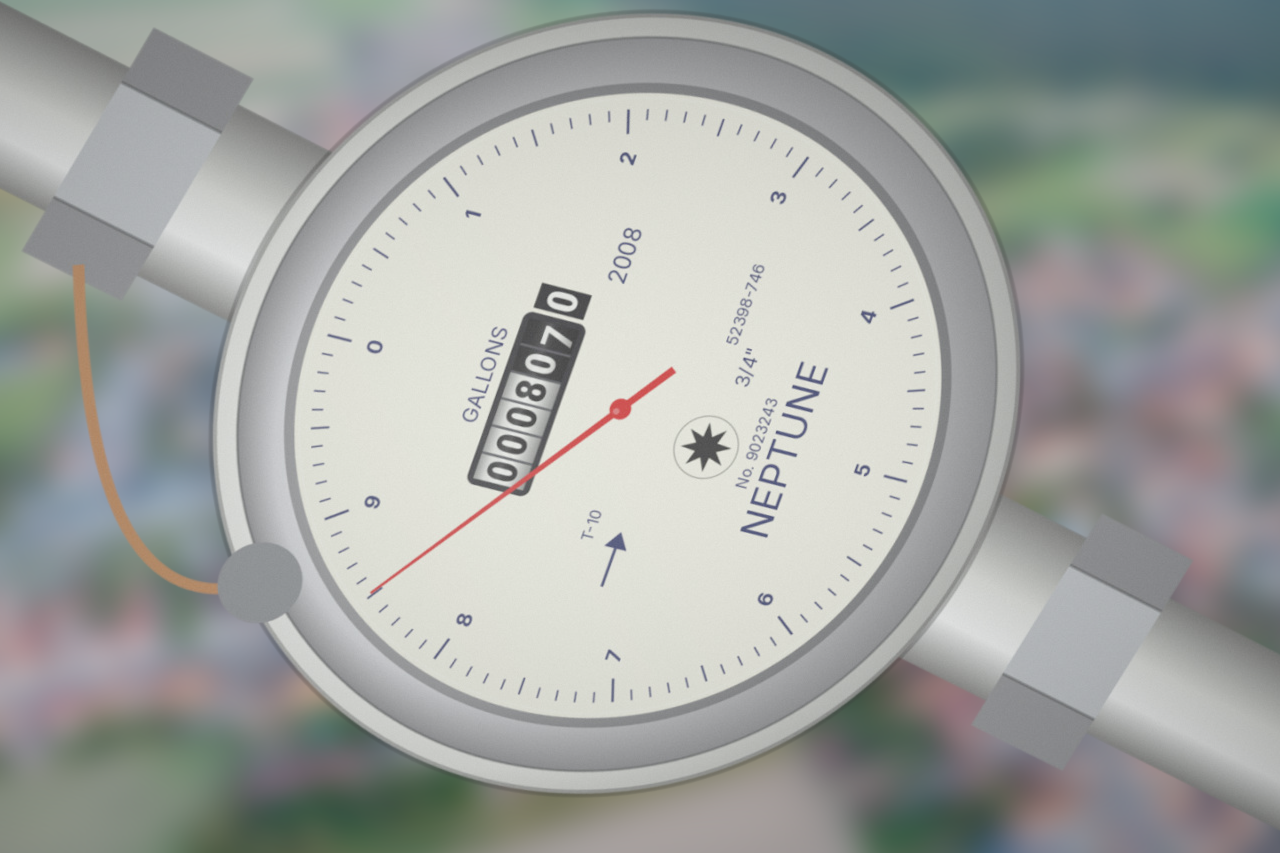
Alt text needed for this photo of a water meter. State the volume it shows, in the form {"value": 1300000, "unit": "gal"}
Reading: {"value": 8068.5, "unit": "gal"}
